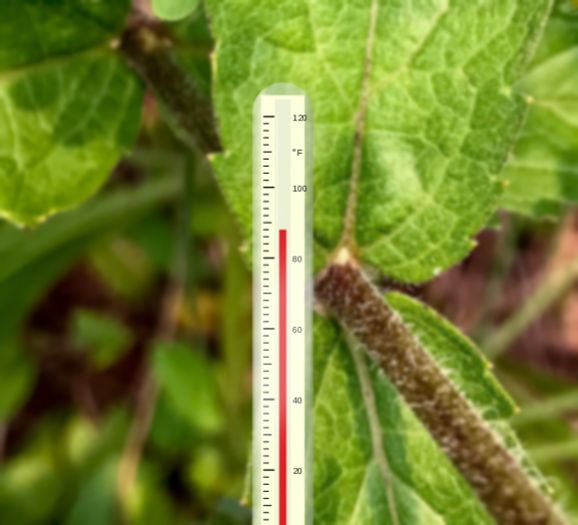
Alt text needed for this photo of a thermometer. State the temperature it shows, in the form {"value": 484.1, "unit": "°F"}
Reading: {"value": 88, "unit": "°F"}
